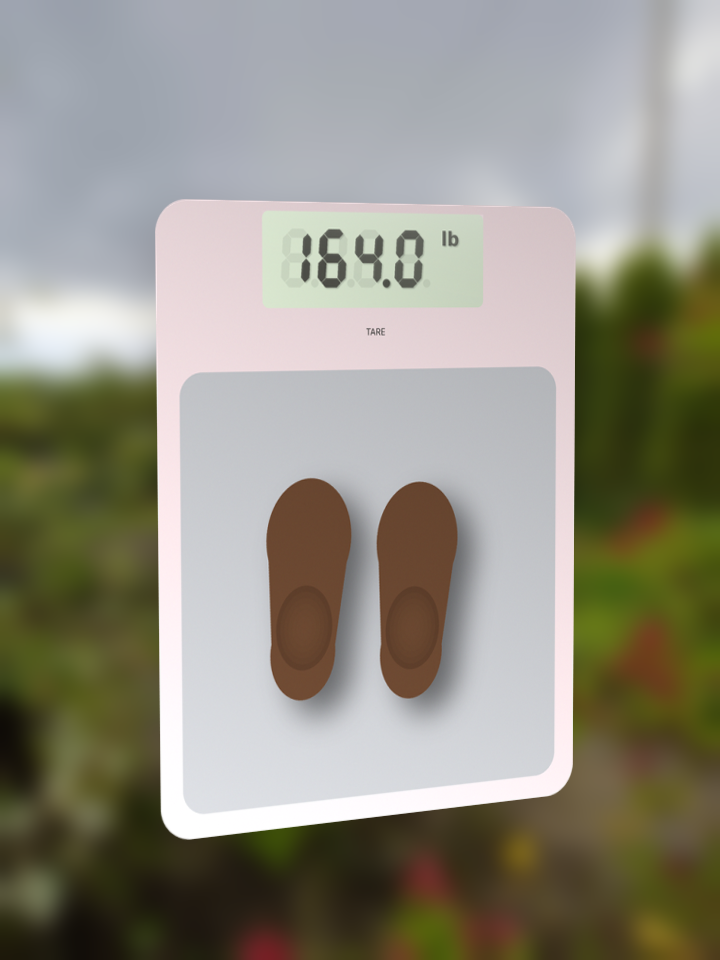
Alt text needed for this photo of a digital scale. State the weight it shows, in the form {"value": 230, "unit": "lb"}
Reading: {"value": 164.0, "unit": "lb"}
